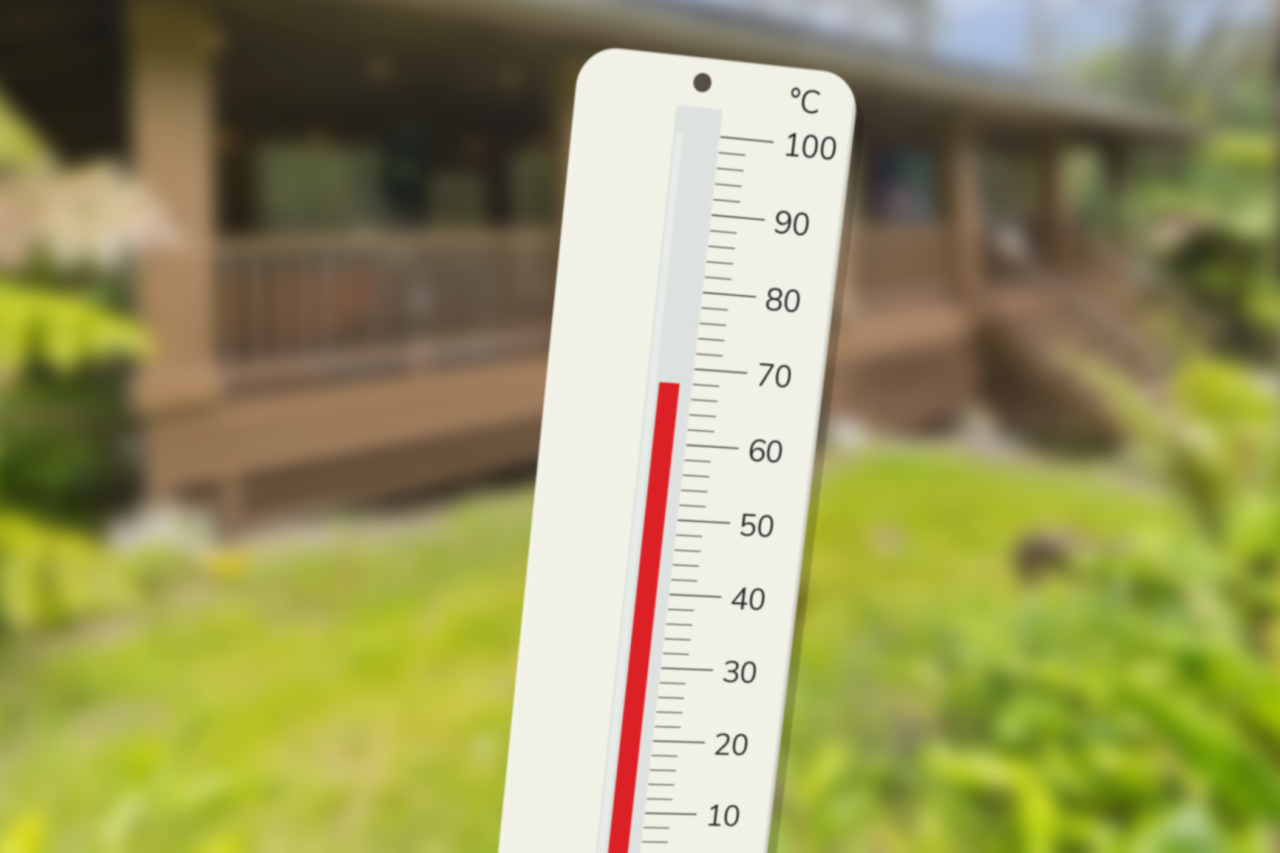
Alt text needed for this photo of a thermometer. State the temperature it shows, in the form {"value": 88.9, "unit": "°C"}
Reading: {"value": 68, "unit": "°C"}
